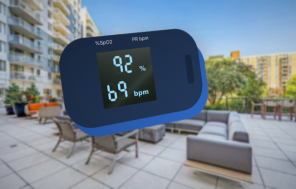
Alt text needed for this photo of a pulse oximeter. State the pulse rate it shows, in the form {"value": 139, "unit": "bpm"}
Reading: {"value": 69, "unit": "bpm"}
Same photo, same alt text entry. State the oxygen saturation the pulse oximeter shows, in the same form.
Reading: {"value": 92, "unit": "%"}
